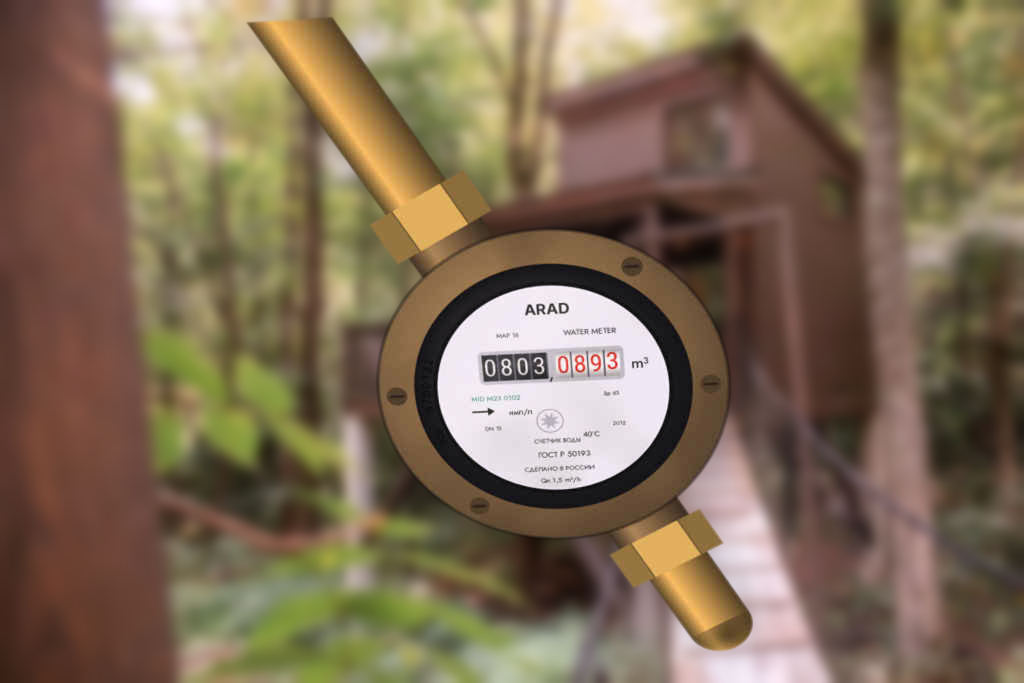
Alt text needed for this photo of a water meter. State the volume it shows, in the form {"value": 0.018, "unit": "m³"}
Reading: {"value": 803.0893, "unit": "m³"}
